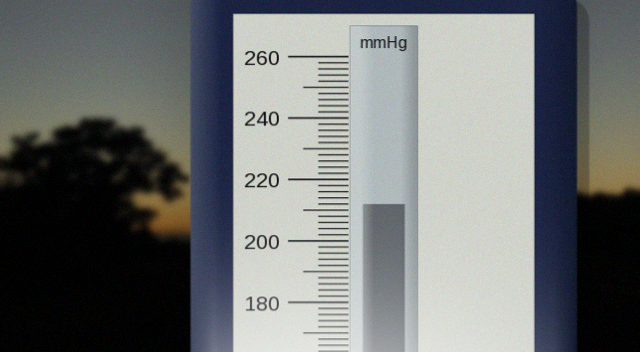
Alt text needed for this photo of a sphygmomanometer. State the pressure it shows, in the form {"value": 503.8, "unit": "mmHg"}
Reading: {"value": 212, "unit": "mmHg"}
